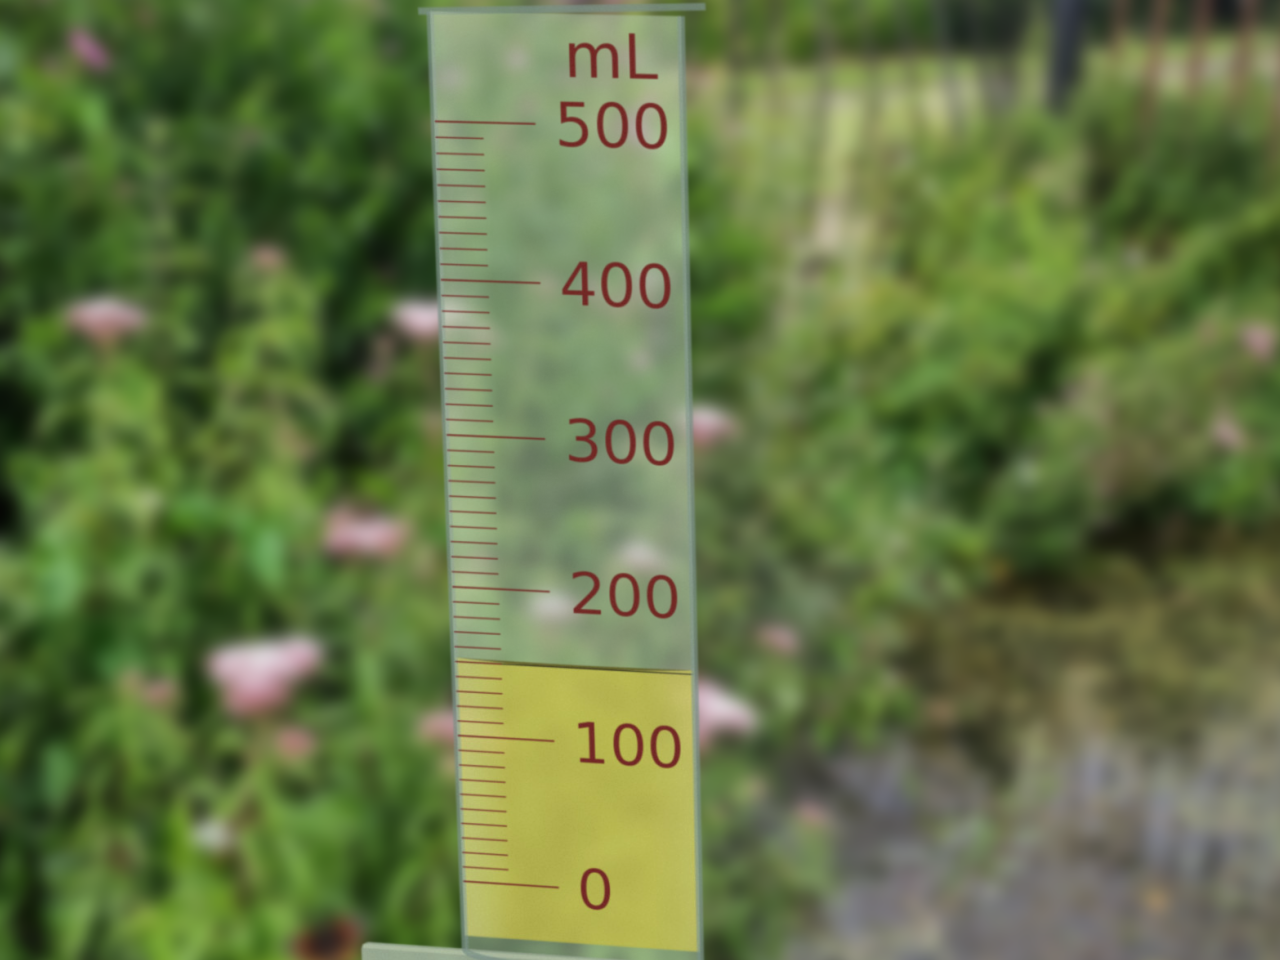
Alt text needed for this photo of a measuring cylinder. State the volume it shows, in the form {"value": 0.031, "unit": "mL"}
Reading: {"value": 150, "unit": "mL"}
